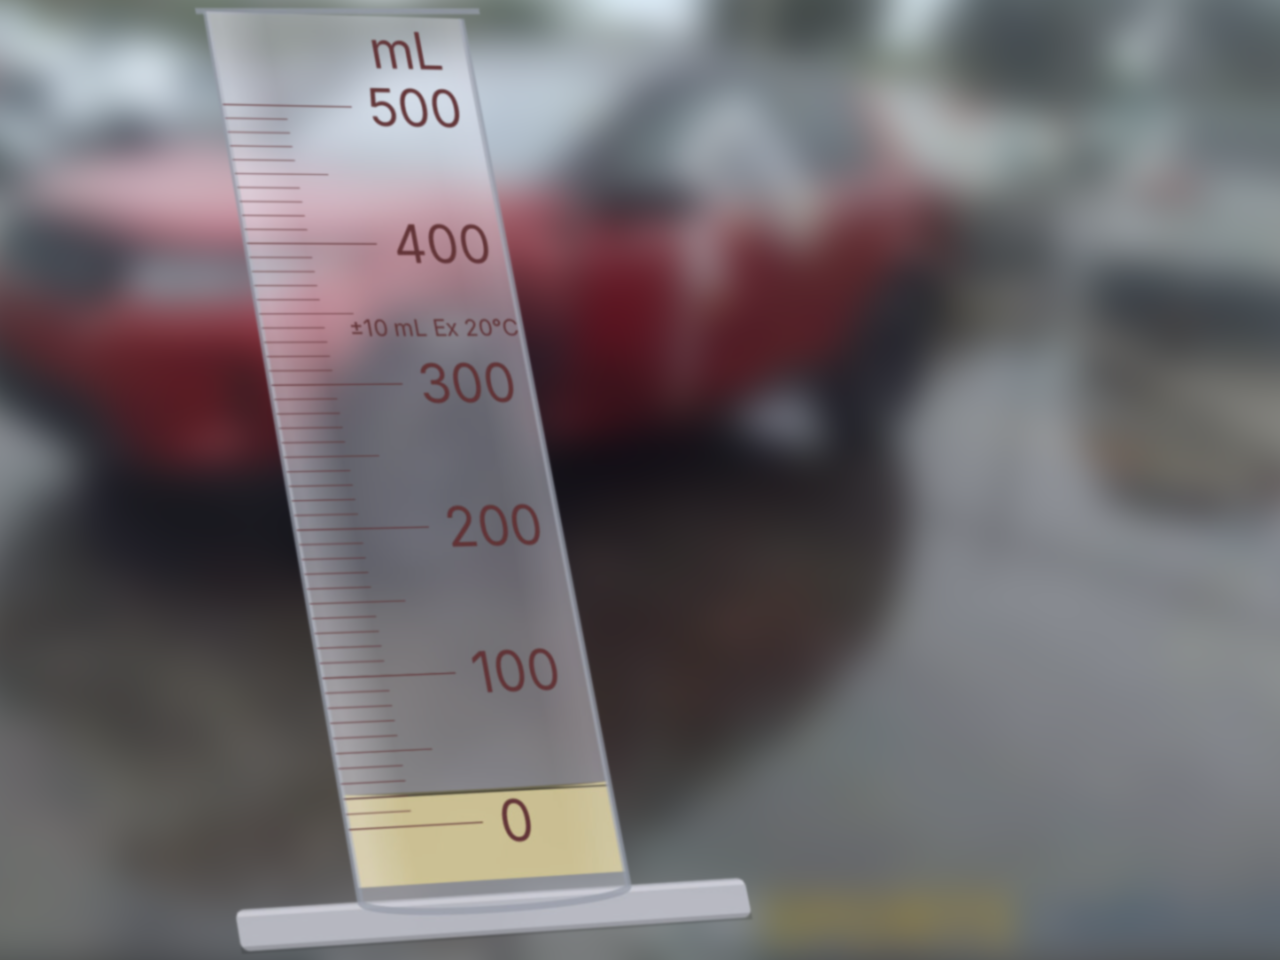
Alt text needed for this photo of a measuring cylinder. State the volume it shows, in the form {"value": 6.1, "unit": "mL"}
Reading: {"value": 20, "unit": "mL"}
